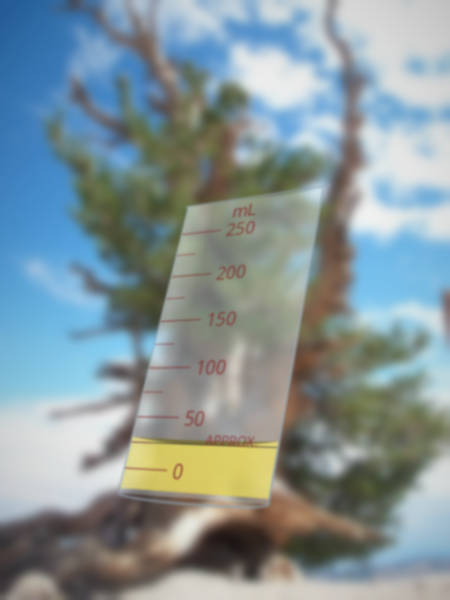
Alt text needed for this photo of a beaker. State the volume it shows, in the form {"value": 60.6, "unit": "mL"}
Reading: {"value": 25, "unit": "mL"}
